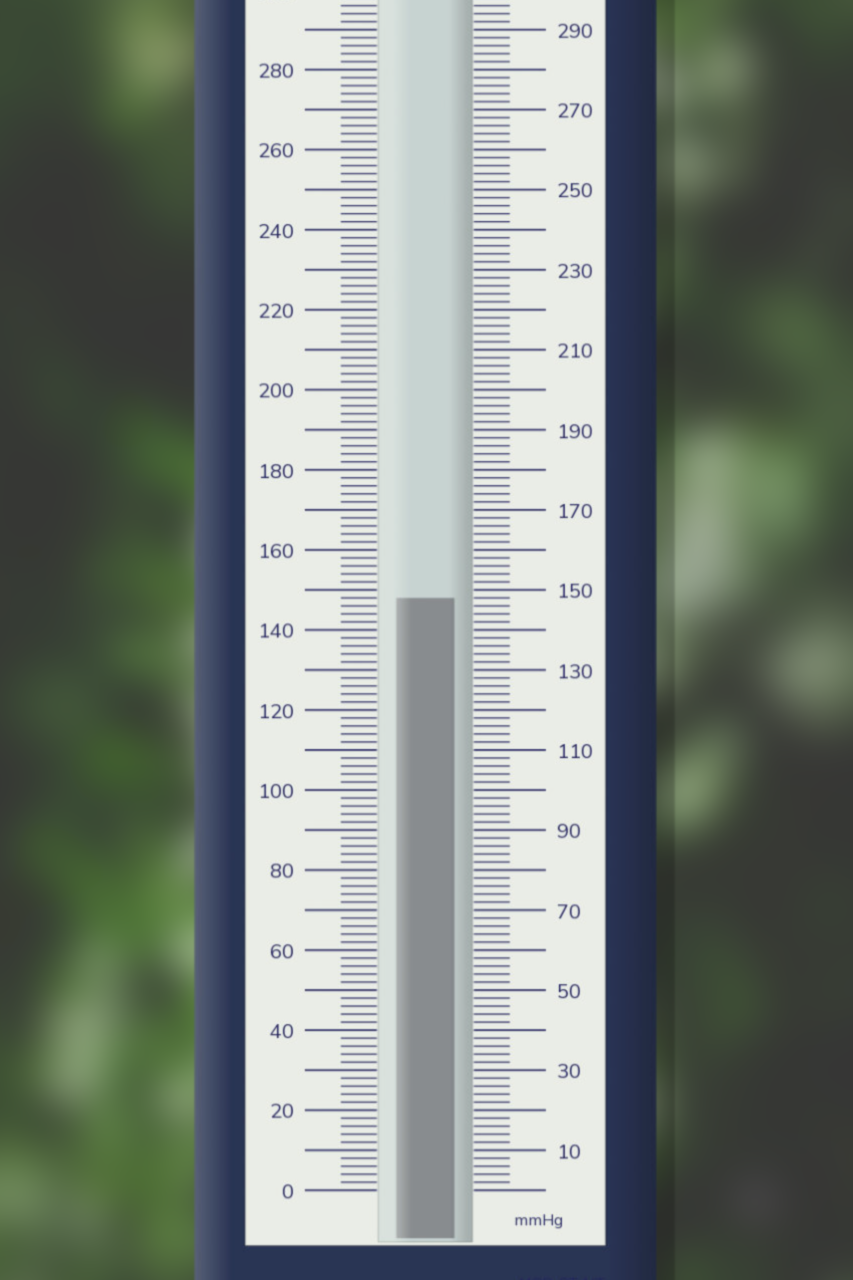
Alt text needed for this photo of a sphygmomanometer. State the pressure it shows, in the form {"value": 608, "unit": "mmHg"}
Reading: {"value": 148, "unit": "mmHg"}
